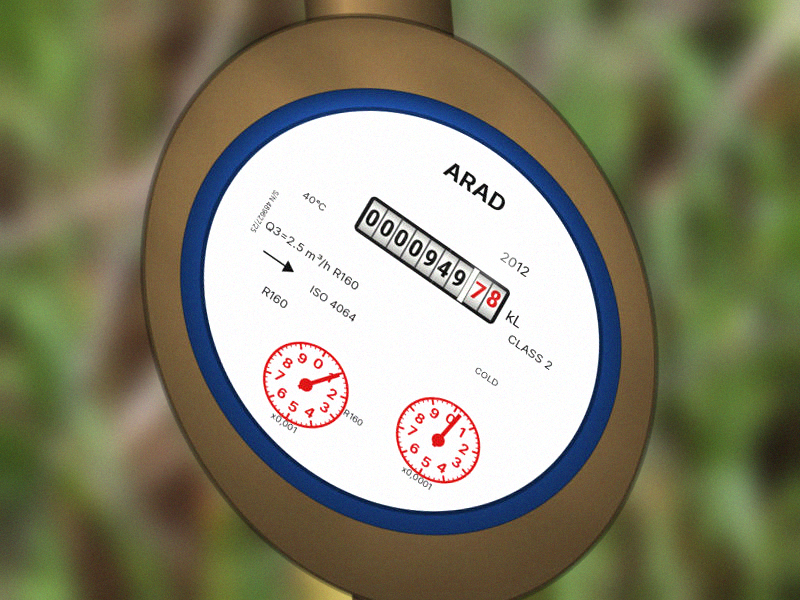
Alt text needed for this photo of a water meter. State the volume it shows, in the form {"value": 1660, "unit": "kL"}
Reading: {"value": 949.7810, "unit": "kL"}
